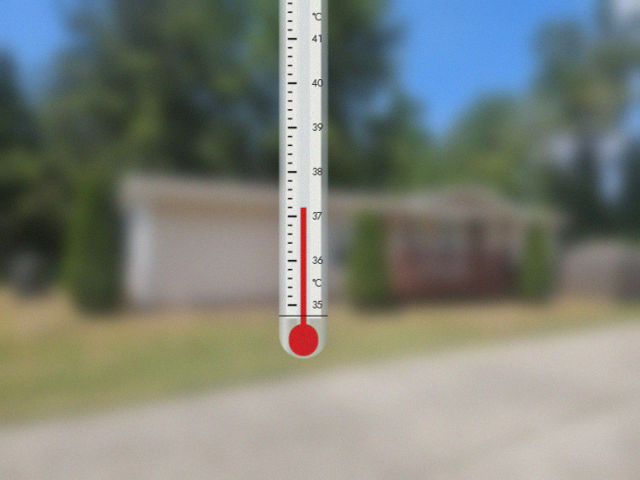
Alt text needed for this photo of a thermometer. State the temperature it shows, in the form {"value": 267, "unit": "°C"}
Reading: {"value": 37.2, "unit": "°C"}
